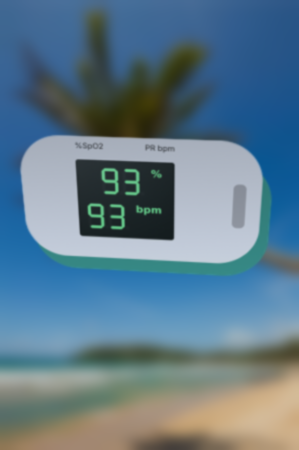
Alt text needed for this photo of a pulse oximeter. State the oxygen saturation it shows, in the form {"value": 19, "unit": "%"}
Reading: {"value": 93, "unit": "%"}
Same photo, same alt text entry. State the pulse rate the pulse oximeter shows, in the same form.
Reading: {"value": 93, "unit": "bpm"}
